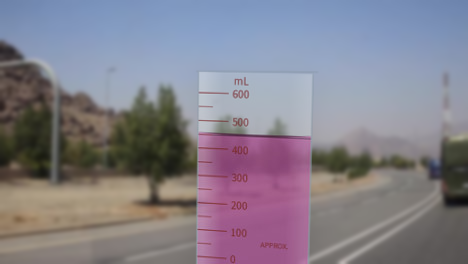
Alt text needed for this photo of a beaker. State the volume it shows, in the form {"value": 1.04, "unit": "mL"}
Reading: {"value": 450, "unit": "mL"}
